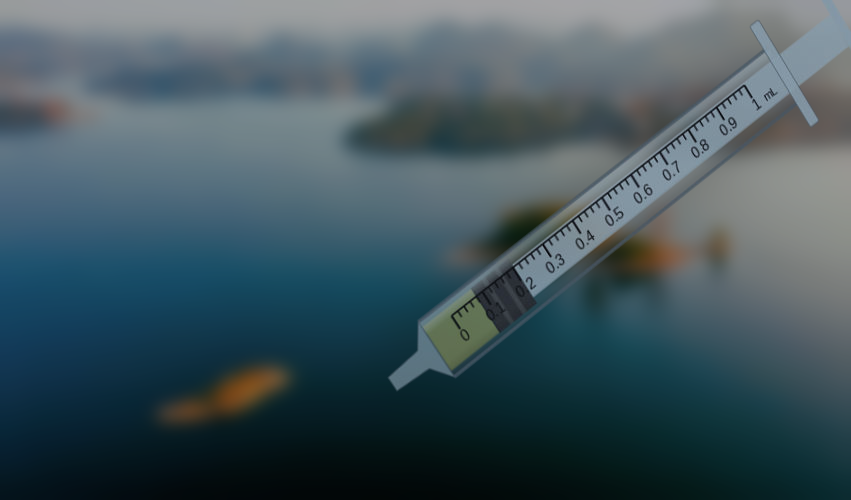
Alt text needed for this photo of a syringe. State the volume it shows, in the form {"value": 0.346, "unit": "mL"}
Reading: {"value": 0.08, "unit": "mL"}
